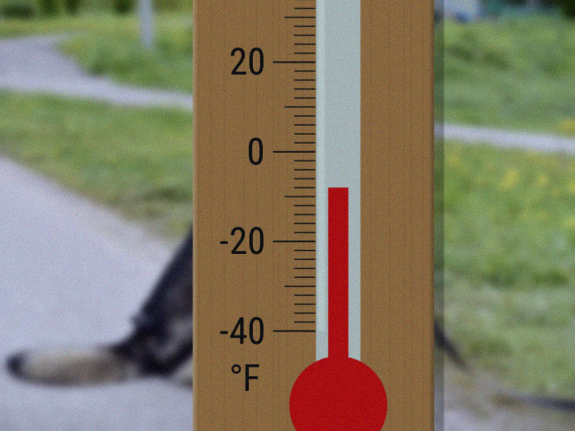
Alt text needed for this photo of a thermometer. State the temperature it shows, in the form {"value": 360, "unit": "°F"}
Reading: {"value": -8, "unit": "°F"}
